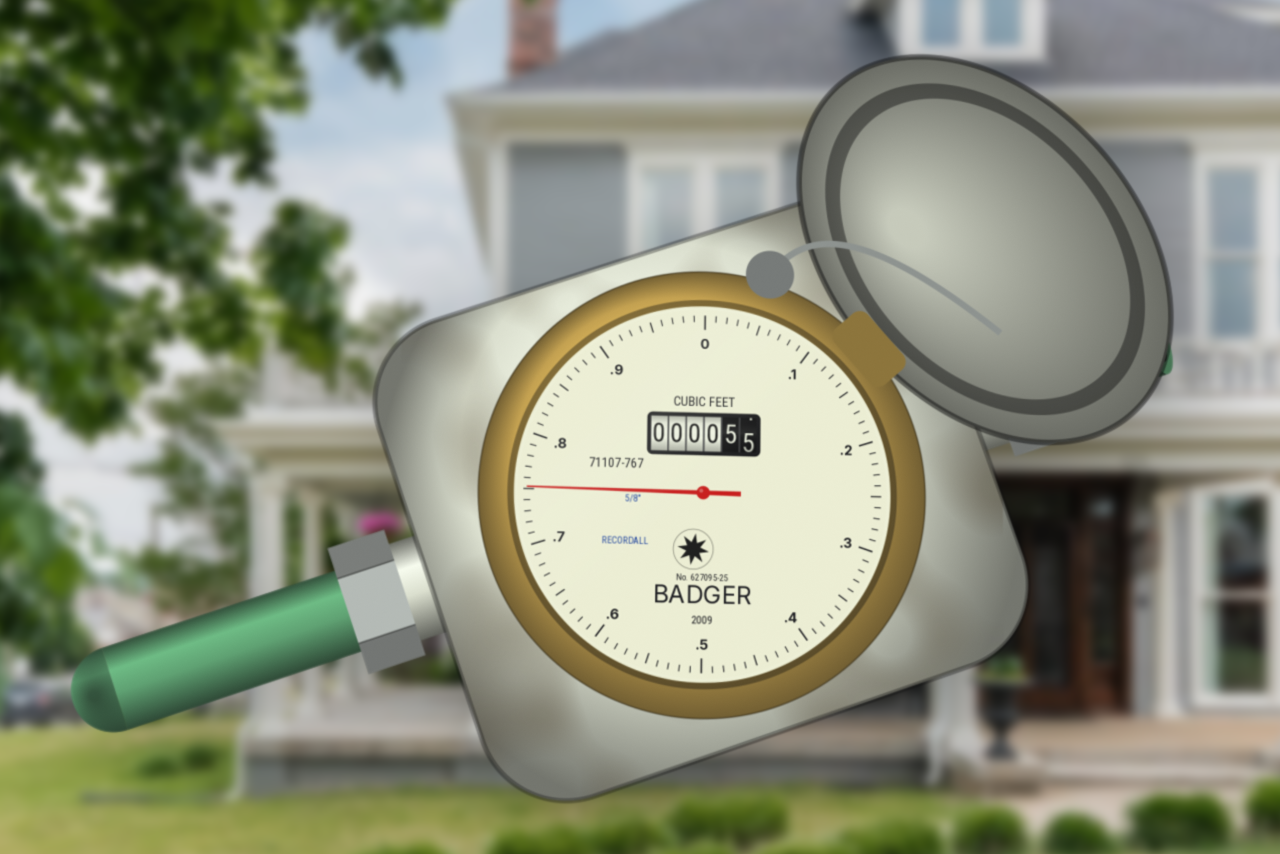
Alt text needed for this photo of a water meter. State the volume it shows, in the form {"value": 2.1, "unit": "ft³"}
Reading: {"value": 54.75, "unit": "ft³"}
